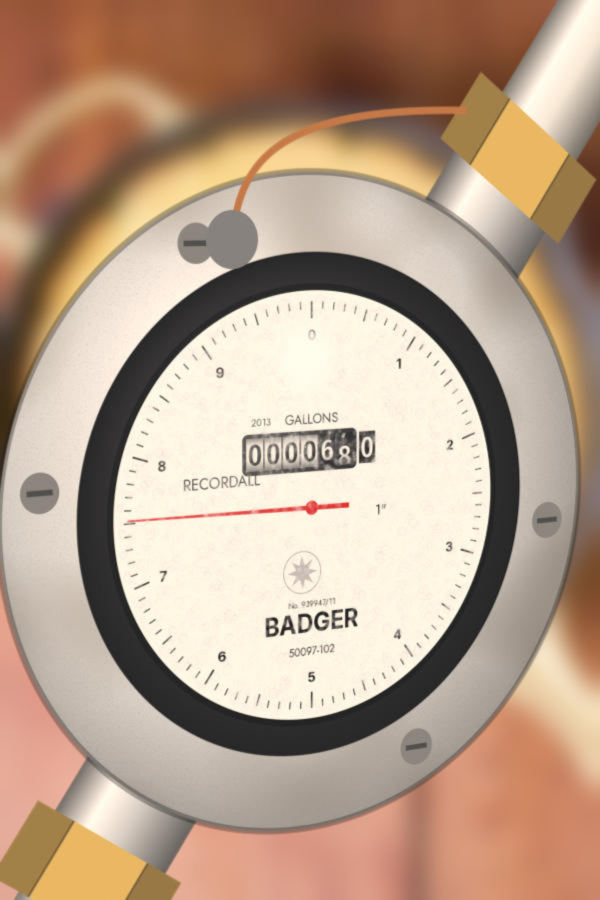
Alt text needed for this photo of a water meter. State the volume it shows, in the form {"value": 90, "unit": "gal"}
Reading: {"value": 677.5, "unit": "gal"}
